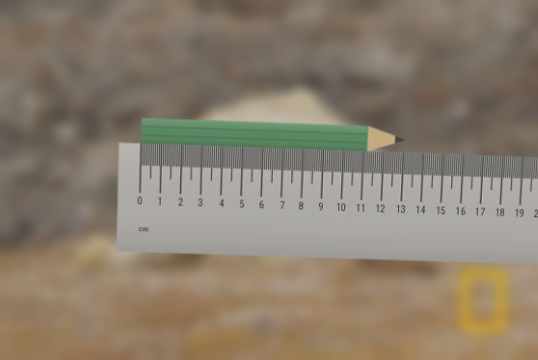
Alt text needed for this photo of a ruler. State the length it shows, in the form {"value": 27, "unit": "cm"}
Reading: {"value": 13, "unit": "cm"}
